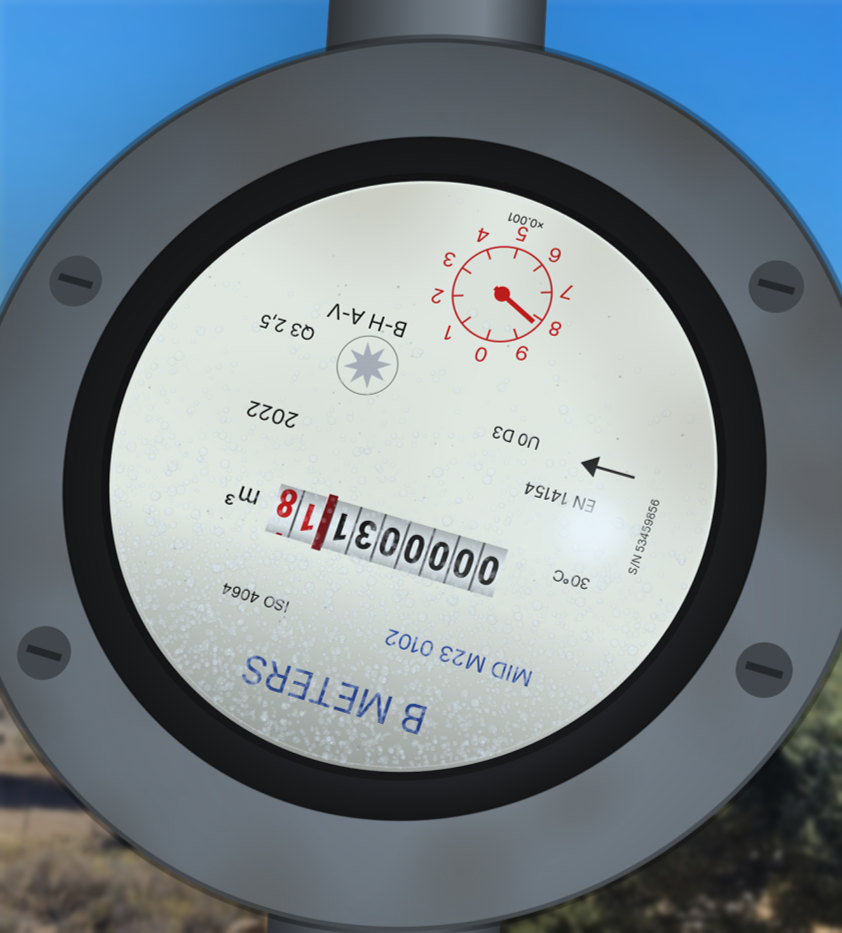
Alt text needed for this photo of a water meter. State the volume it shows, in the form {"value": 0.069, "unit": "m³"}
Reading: {"value": 31.178, "unit": "m³"}
